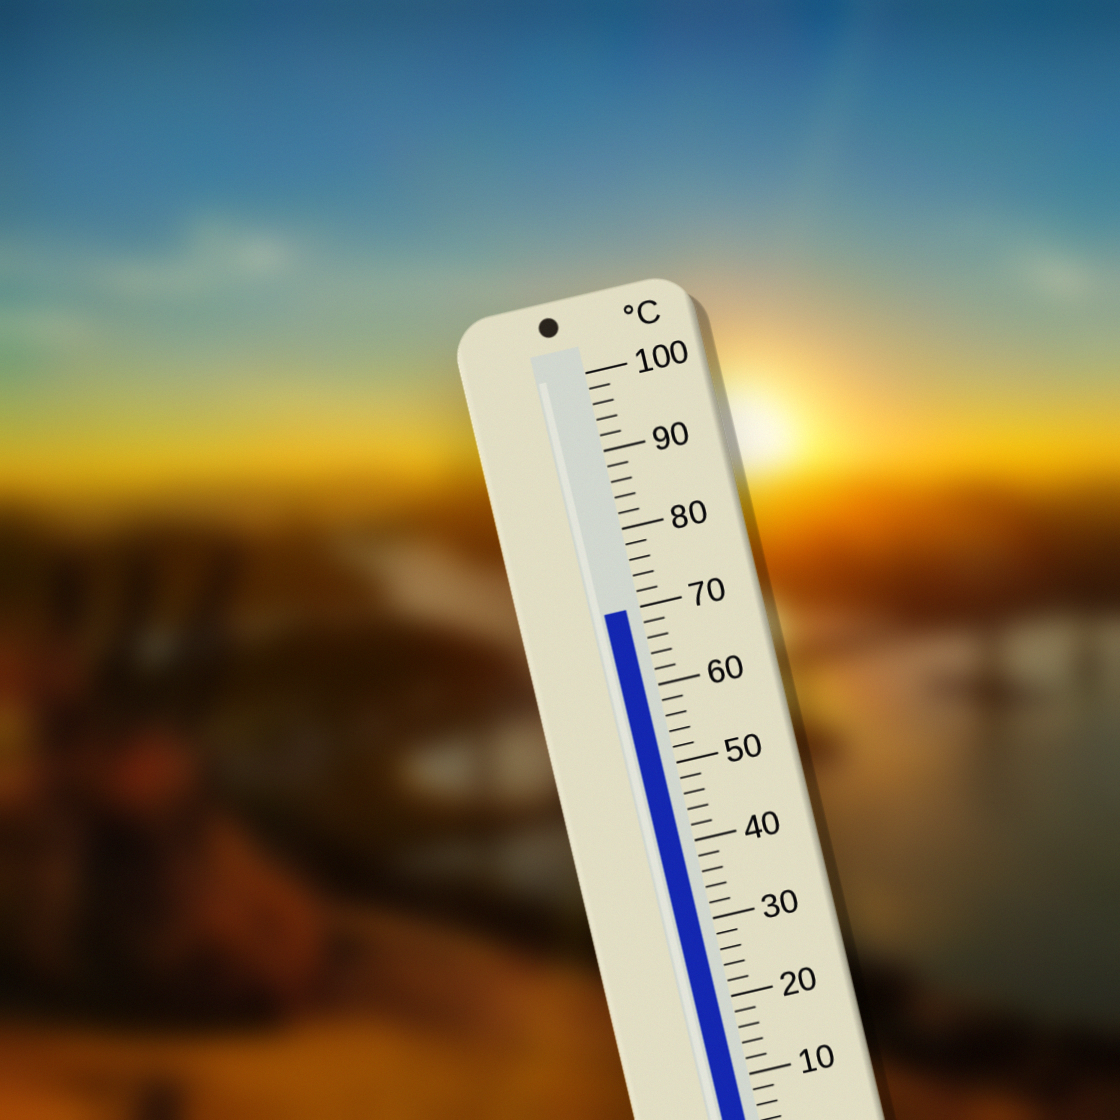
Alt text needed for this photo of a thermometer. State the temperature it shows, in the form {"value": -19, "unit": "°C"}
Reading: {"value": 70, "unit": "°C"}
